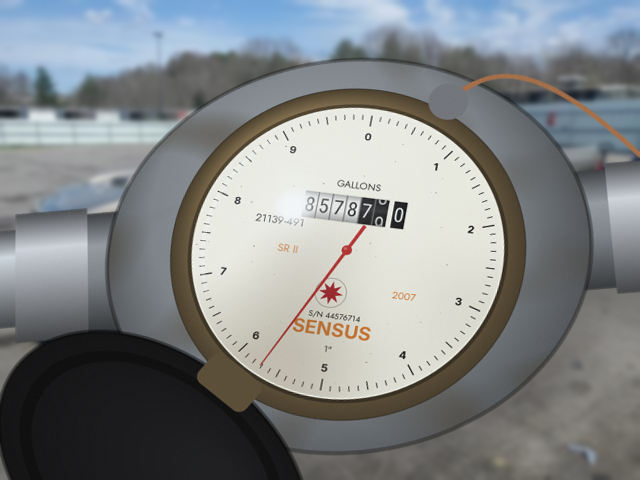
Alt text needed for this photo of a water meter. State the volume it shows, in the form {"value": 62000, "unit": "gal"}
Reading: {"value": 8578785.7, "unit": "gal"}
